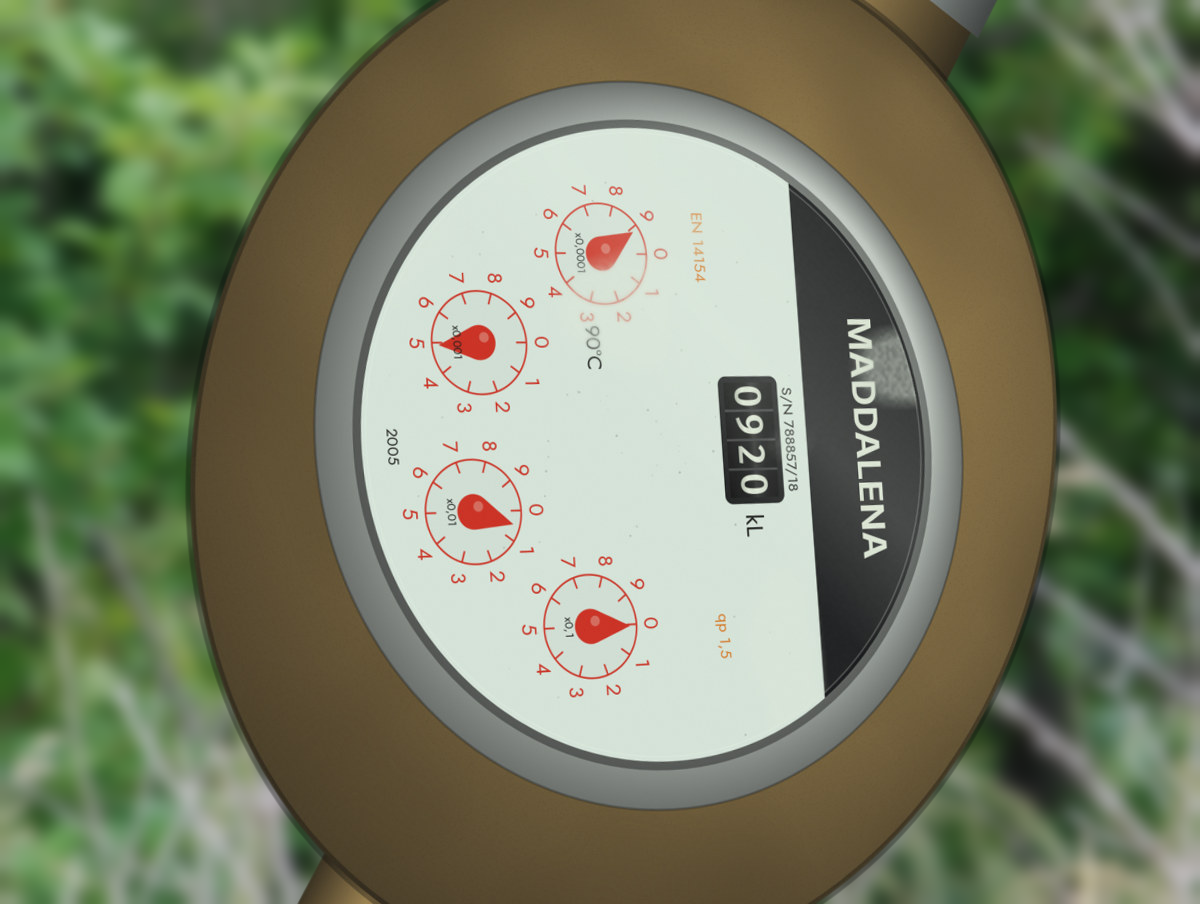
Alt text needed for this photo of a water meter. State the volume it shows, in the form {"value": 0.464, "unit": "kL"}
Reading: {"value": 920.0049, "unit": "kL"}
